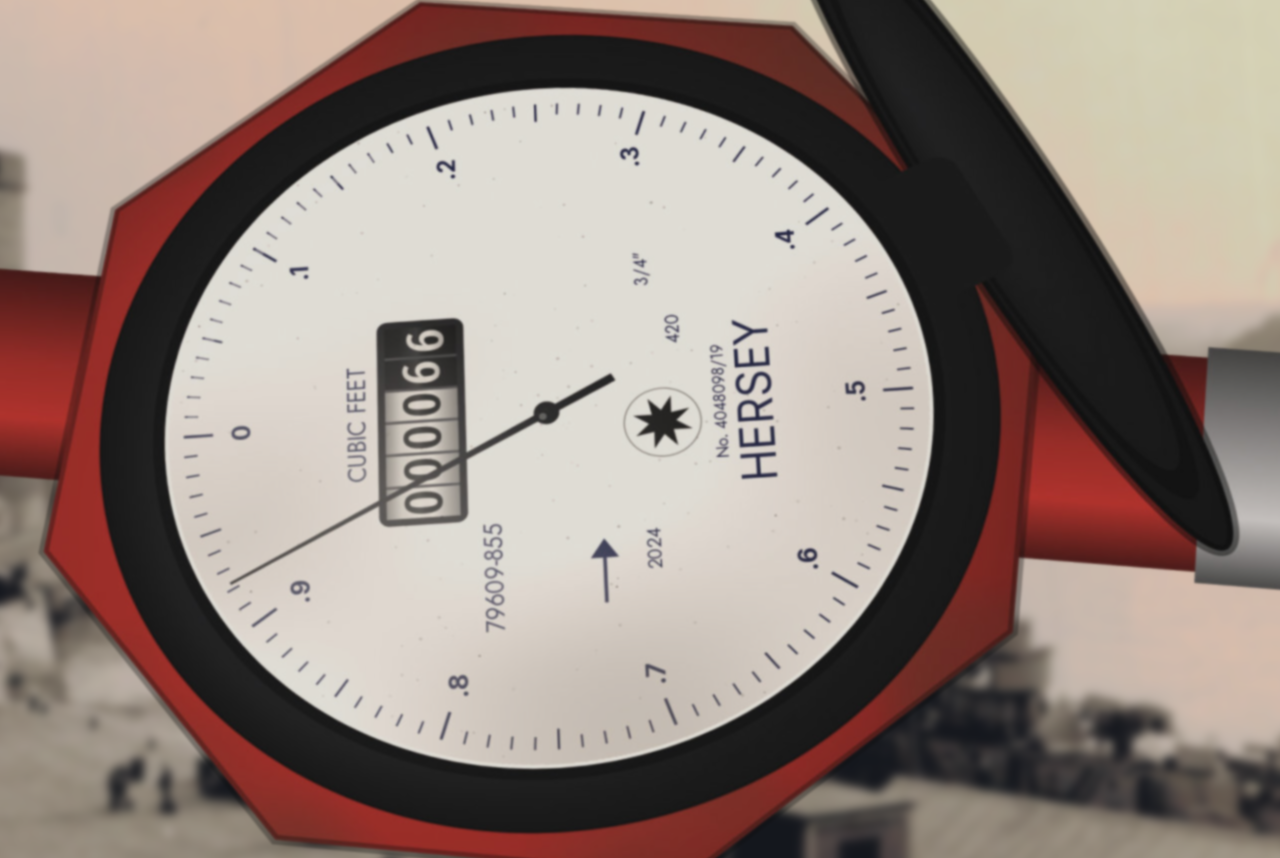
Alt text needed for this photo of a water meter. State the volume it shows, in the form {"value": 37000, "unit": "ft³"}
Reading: {"value": 65.92, "unit": "ft³"}
